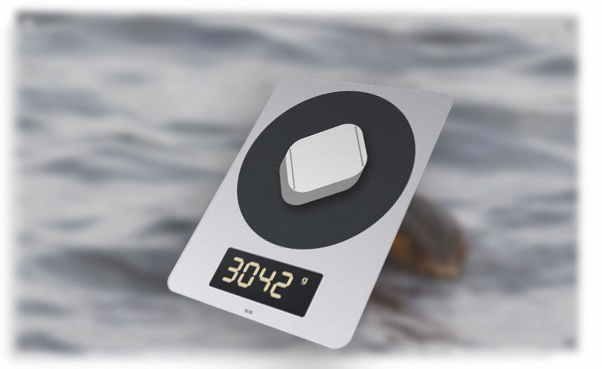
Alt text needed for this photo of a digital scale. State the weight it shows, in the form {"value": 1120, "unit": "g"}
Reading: {"value": 3042, "unit": "g"}
